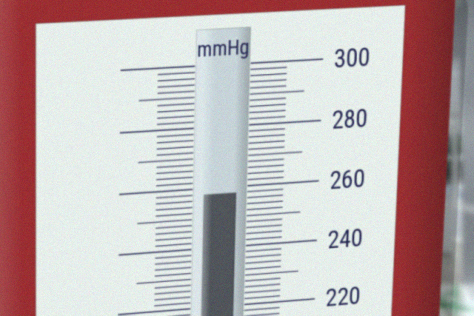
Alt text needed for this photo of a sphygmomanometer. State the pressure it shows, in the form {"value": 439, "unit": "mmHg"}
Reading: {"value": 258, "unit": "mmHg"}
